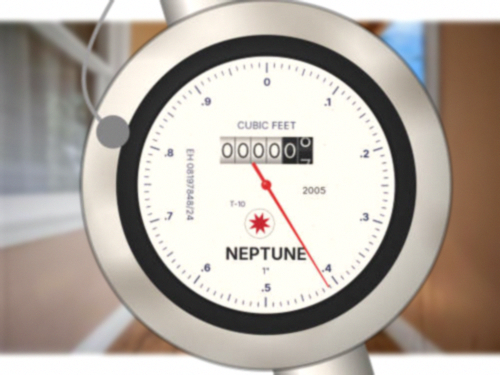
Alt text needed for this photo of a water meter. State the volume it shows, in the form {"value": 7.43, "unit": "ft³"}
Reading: {"value": 6.41, "unit": "ft³"}
